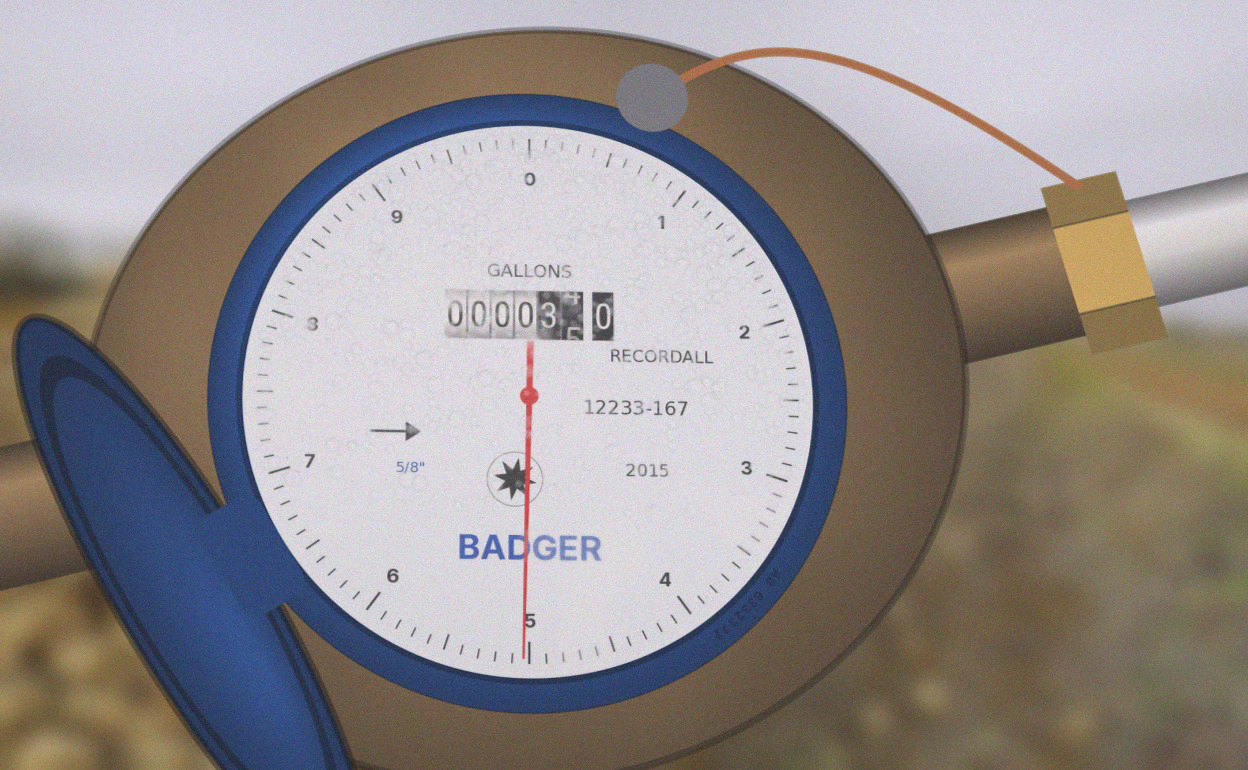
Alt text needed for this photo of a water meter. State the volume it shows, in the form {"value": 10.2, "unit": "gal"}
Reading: {"value": 345.0, "unit": "gal"}
